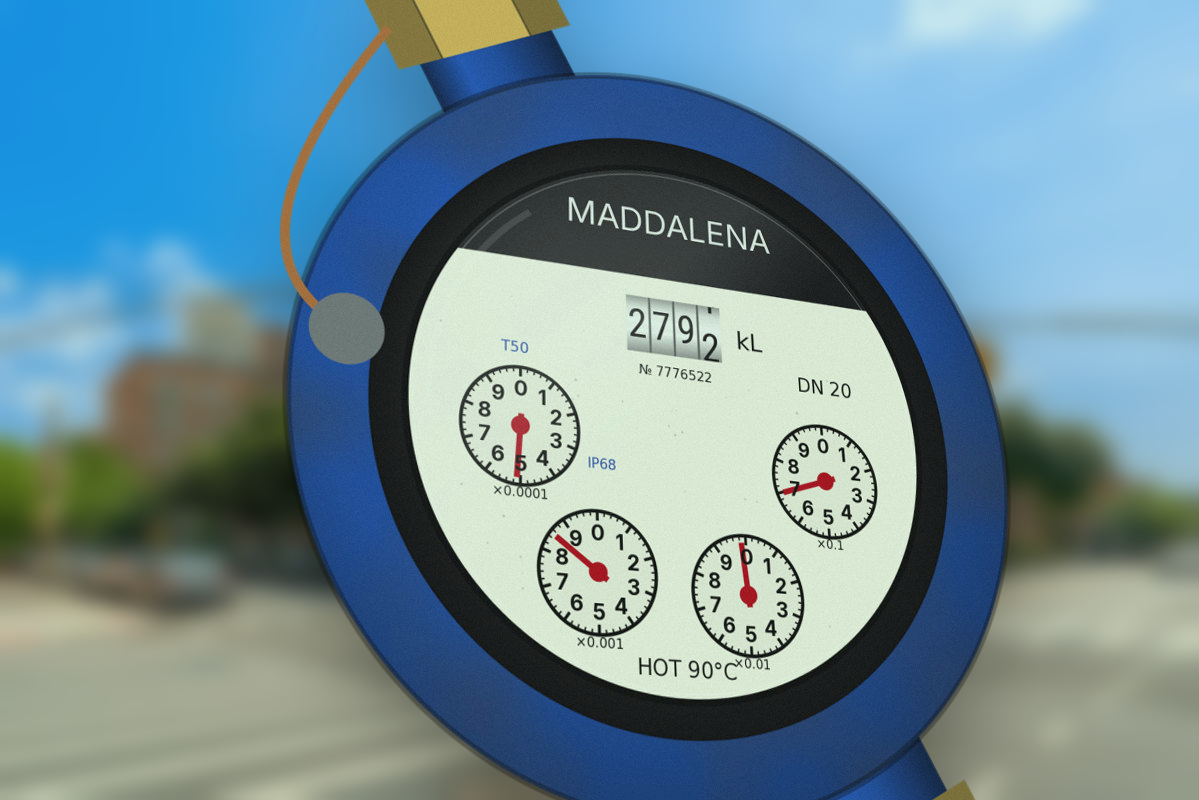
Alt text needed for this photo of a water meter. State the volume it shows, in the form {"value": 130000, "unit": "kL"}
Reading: {"value": 2791.6985, "unit": "kL"}
